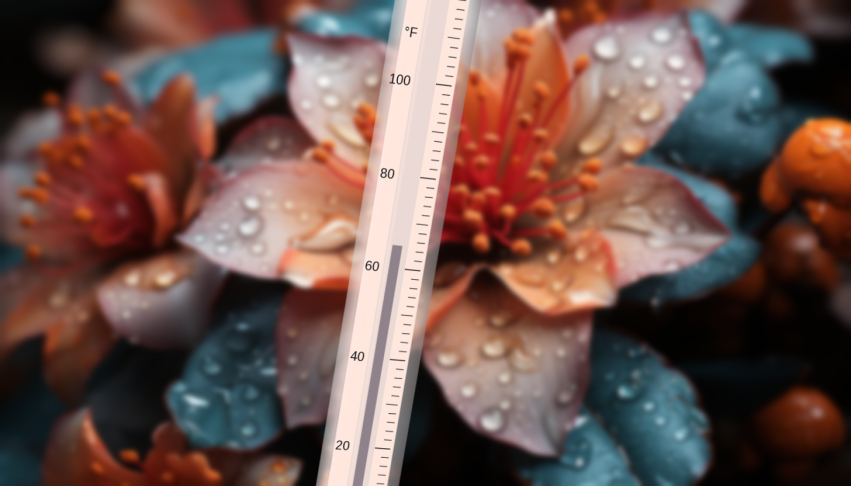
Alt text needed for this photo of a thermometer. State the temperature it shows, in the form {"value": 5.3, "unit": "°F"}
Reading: {"value": 65, "unit": "°F"}
